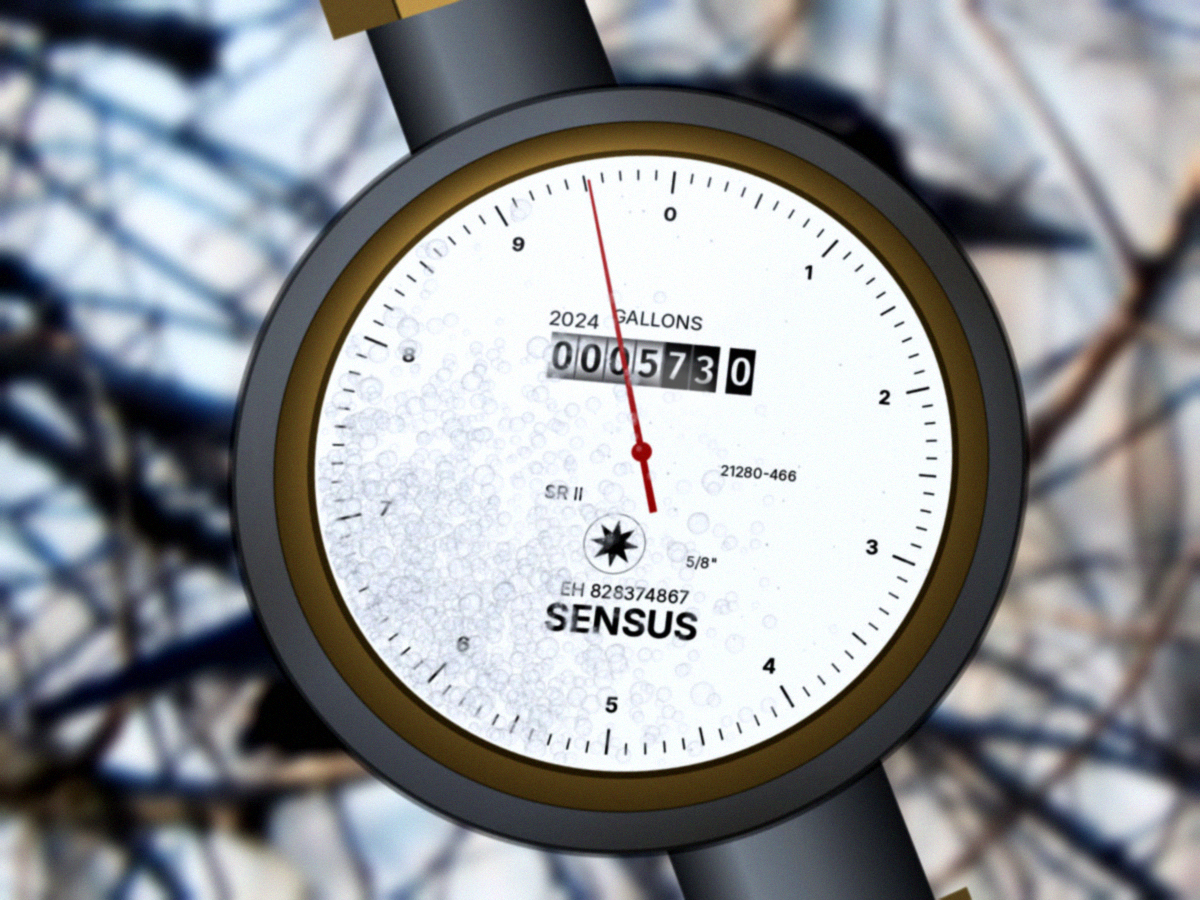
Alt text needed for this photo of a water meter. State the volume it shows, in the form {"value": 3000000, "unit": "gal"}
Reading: {"value": 5729.5, "unit": "gal"}
